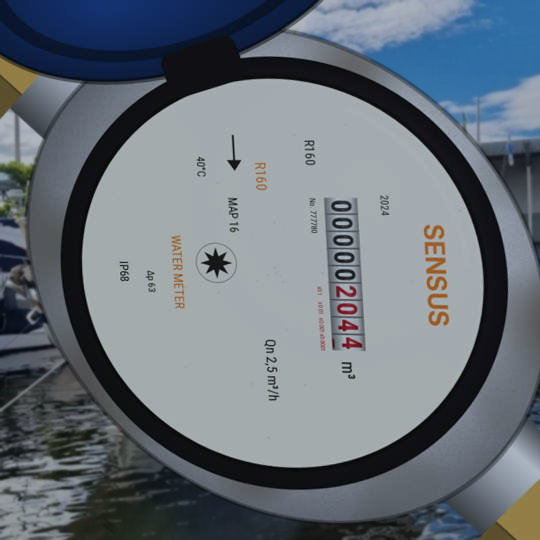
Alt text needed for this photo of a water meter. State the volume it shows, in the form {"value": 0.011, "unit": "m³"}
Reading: {"value": 0.2044, "unit": "m³"}
